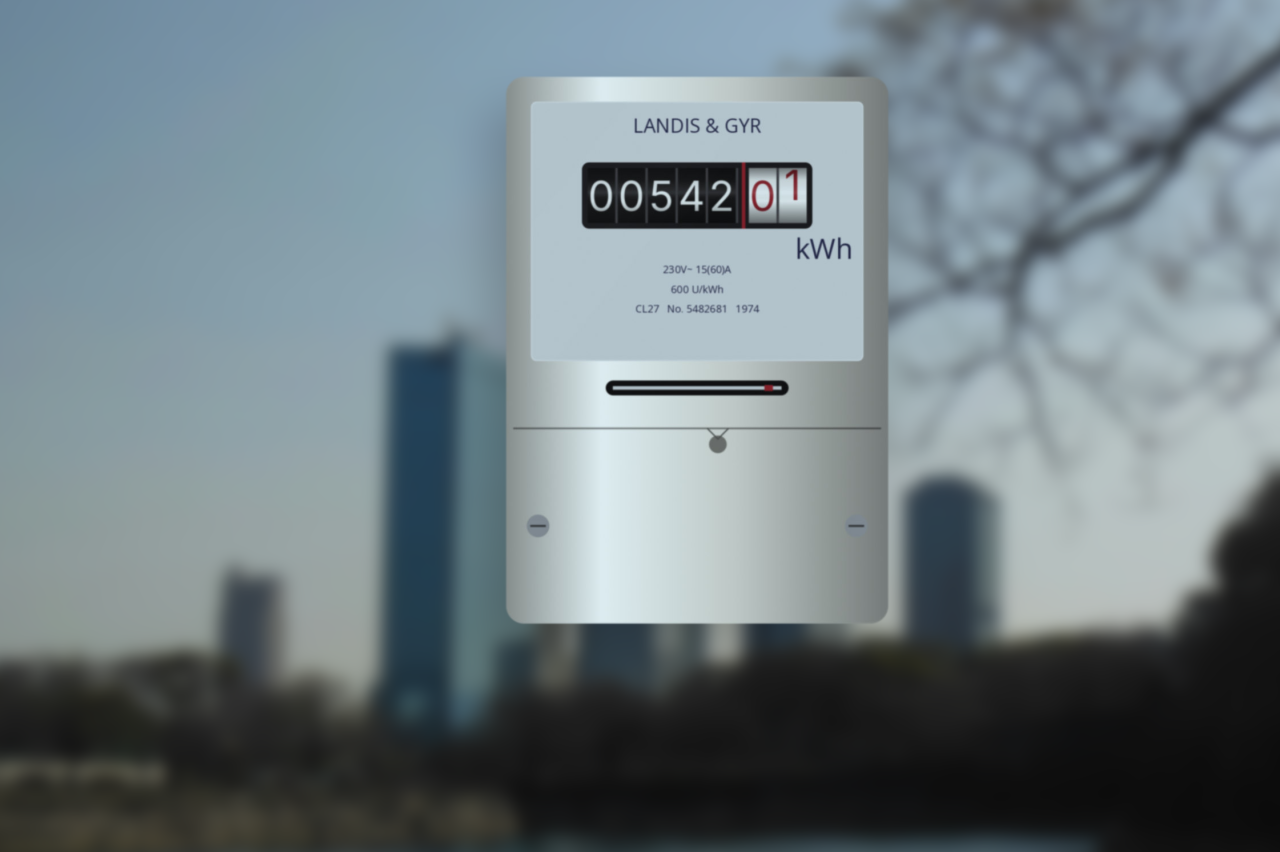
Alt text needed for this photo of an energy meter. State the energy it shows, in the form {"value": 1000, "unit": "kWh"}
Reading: {"value": 542.01, "unit": "kWh"}
